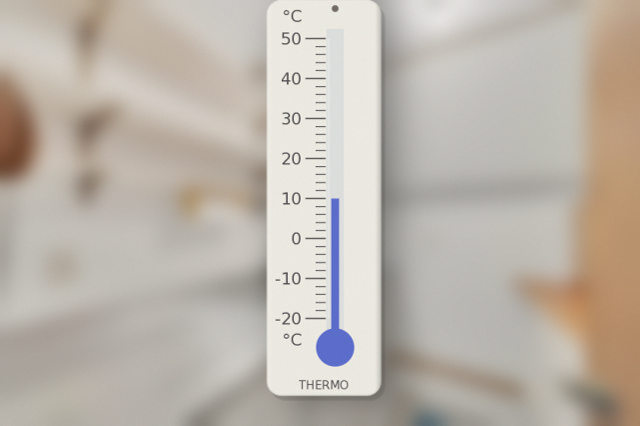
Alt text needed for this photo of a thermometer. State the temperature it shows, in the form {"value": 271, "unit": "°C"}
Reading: {"value": 10, "unit": "°C"}
